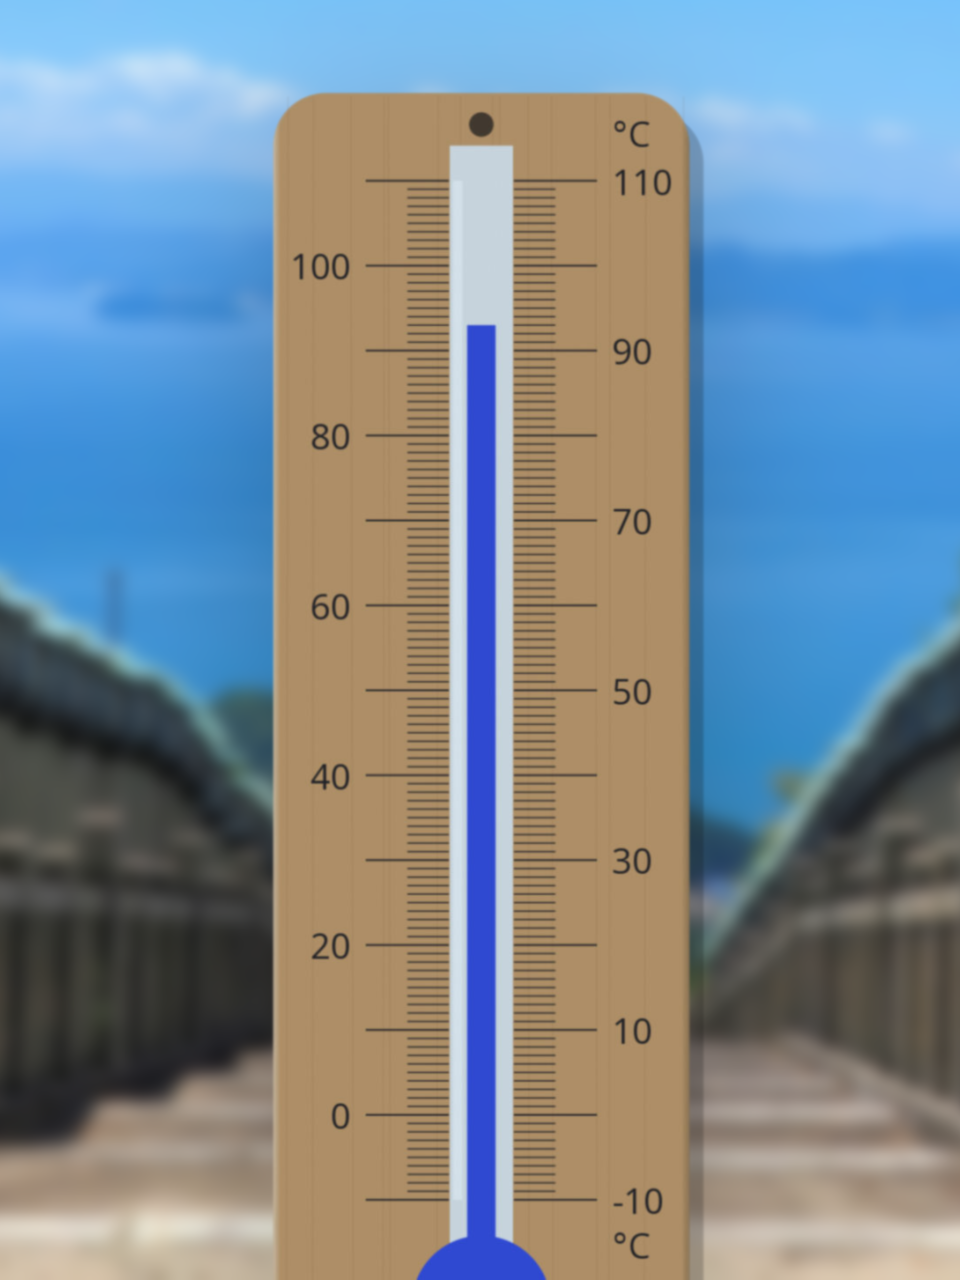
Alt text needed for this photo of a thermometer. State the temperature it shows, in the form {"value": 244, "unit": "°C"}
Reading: {"value": 93, "unit": "°C"}
